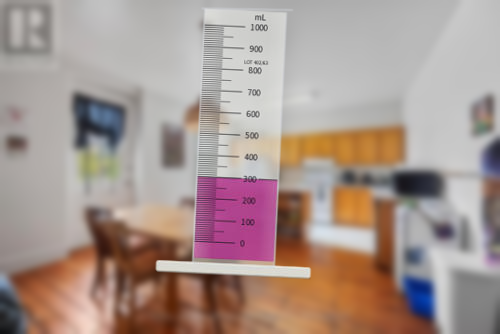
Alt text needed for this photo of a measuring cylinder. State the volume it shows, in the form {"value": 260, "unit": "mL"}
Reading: {"value": 300, "unit": "mL"}
